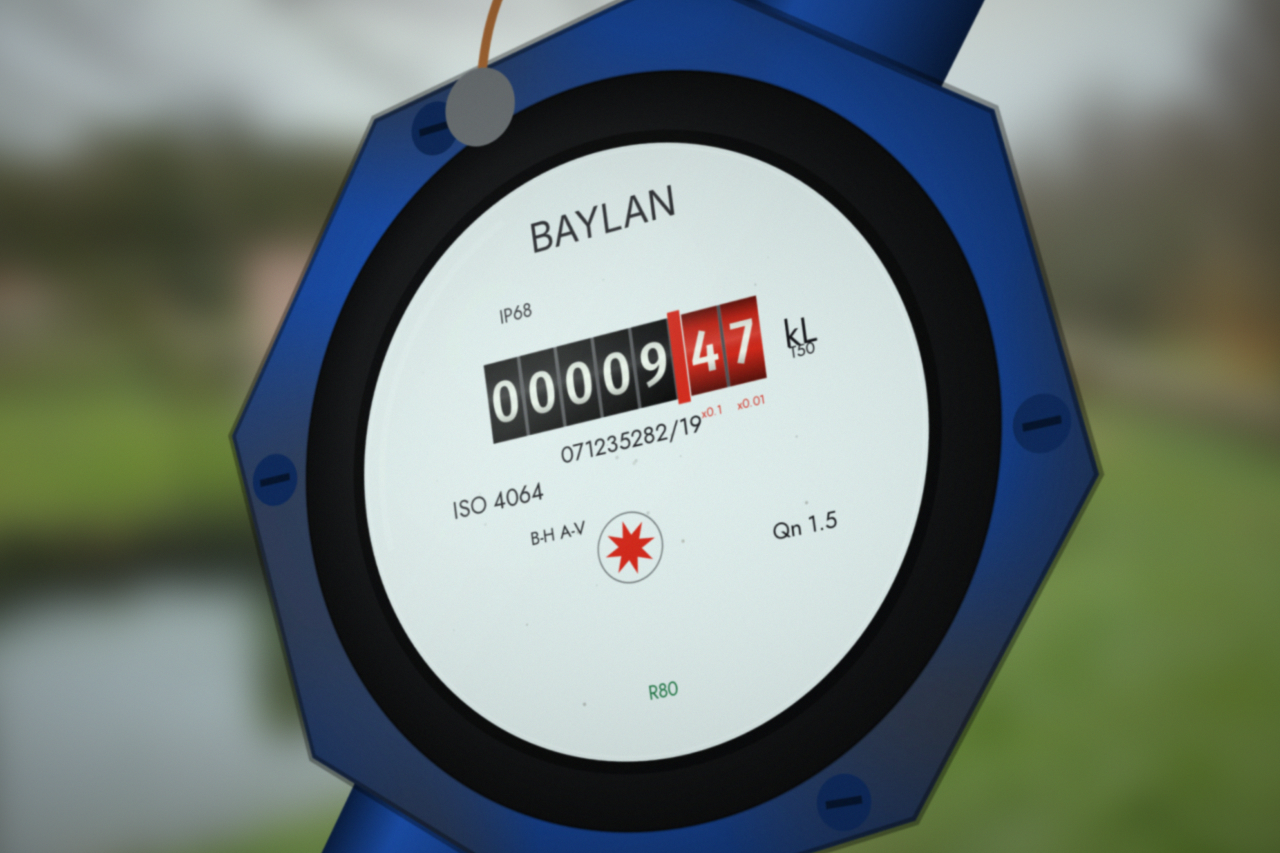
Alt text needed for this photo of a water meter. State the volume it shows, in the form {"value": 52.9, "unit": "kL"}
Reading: {"value": 9.47, "unit": "kL"}
